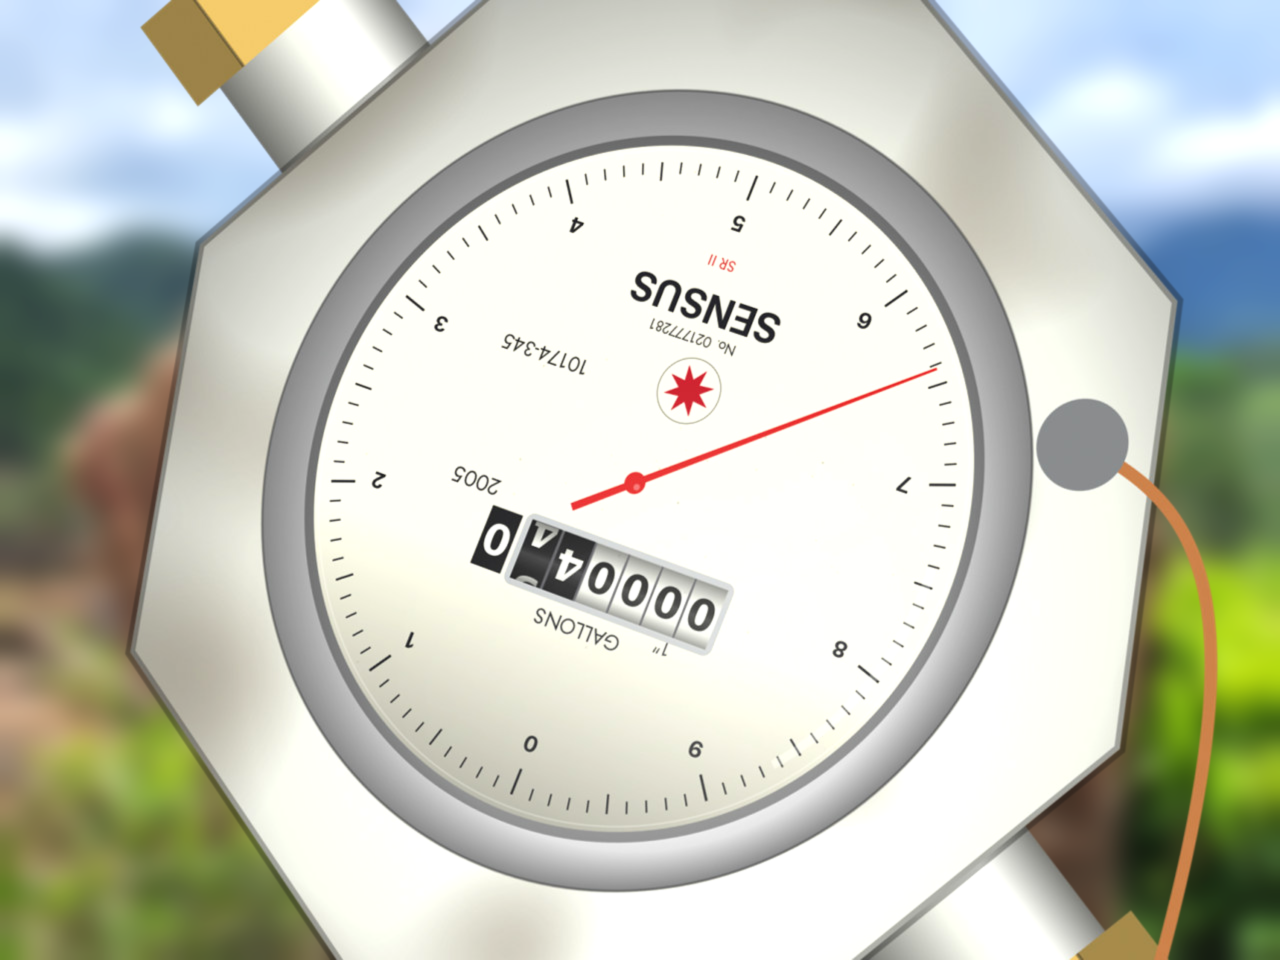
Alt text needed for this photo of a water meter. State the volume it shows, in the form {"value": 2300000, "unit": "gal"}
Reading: {"value": 436.4, "unit": "gal"}
